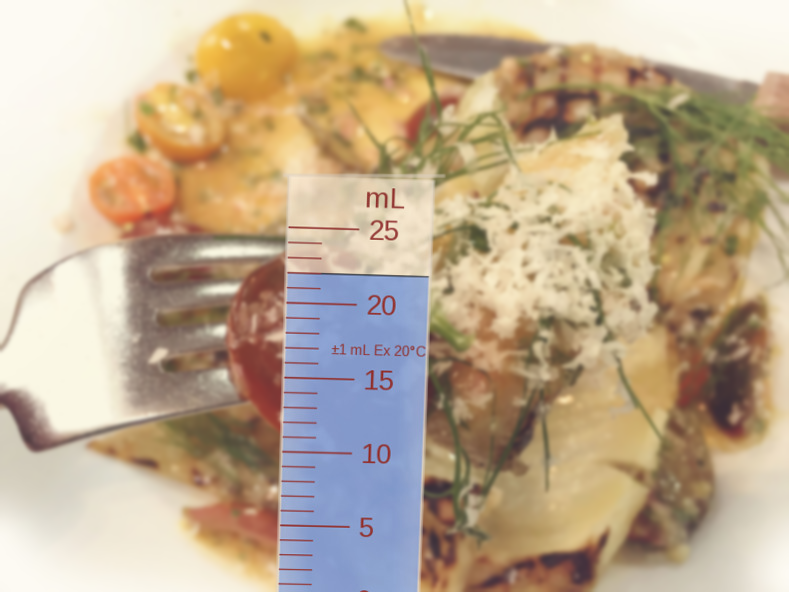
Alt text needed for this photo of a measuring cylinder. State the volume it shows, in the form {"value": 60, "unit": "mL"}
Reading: {"value": 22, "unit": "mL"}
